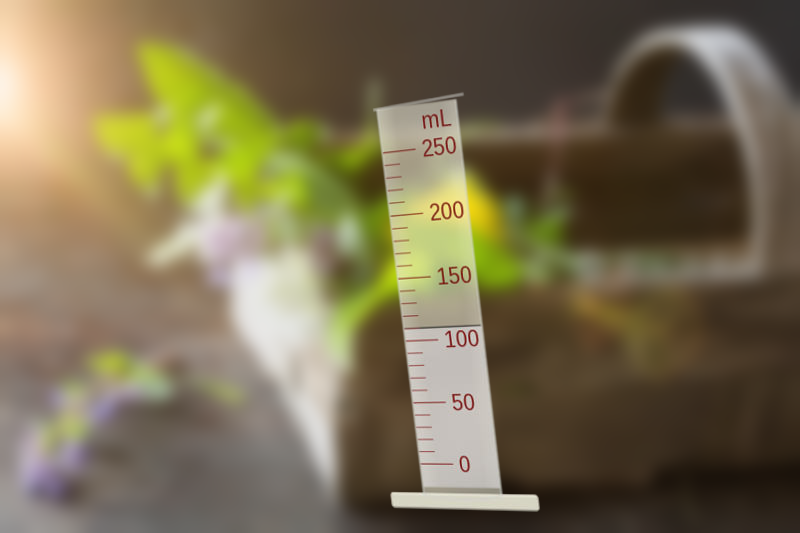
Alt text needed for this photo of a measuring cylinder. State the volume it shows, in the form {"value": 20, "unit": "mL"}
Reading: {"value": 110, "unit": "mL"}
